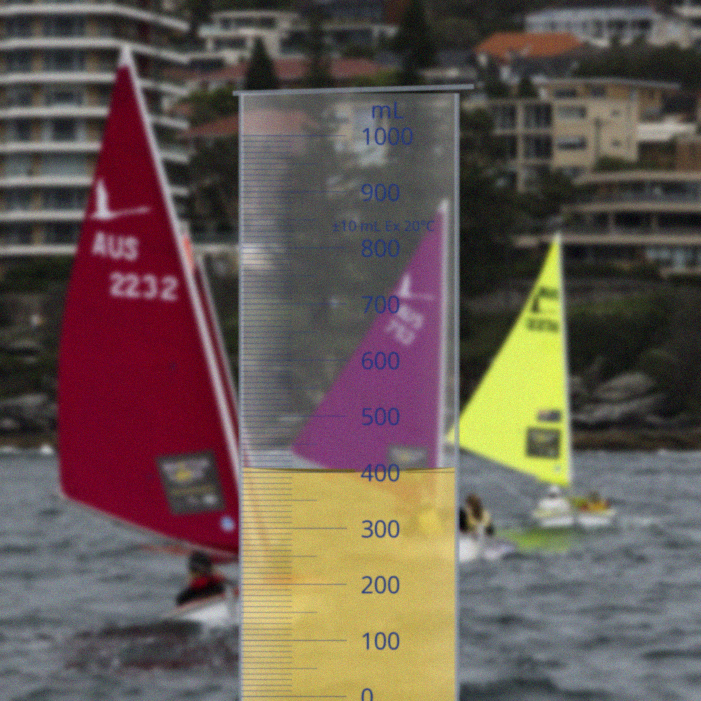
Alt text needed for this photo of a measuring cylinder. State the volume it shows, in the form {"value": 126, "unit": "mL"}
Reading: {"value": 400, "unit": "mL"}
